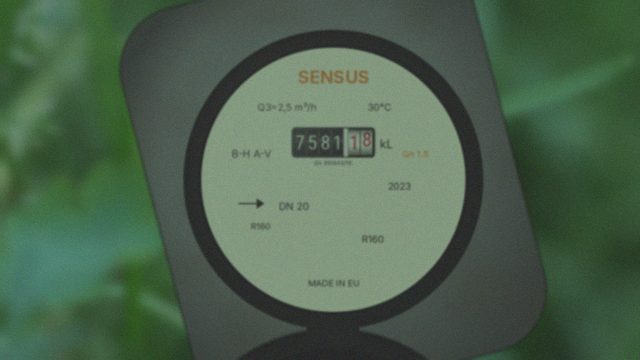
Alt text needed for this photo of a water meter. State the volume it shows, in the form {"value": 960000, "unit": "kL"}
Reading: {"value": 7581.18, "unit": "kL"}
